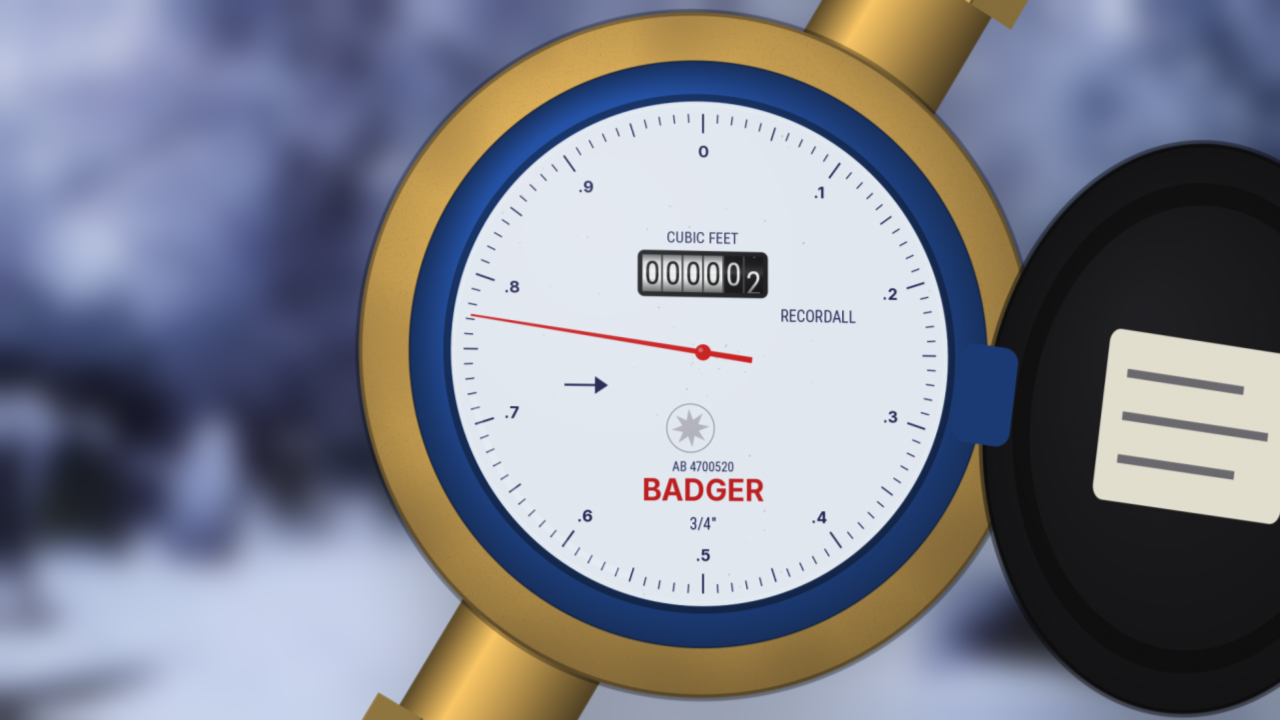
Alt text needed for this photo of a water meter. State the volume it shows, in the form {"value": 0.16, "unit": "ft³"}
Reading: {"value": 1.77, "unit": "ft³"}
